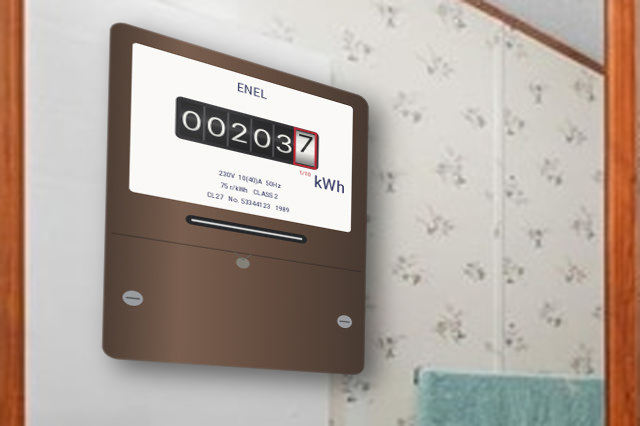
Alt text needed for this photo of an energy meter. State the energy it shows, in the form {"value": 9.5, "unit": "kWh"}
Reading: {"value": 203.7, "unit": "kWh"}
